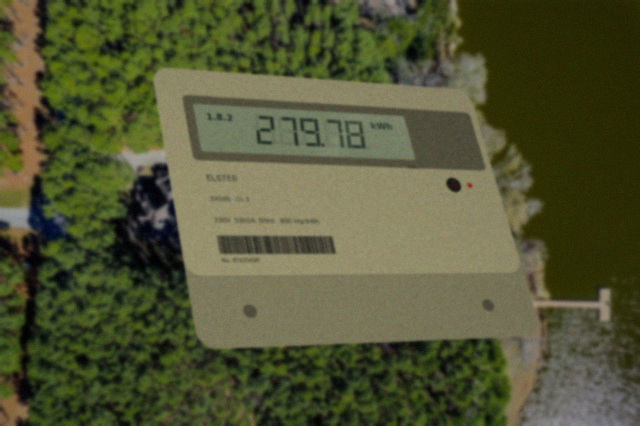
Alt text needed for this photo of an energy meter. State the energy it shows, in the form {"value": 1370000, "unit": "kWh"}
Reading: {"value": 279.78, "unit": "kWh"}
